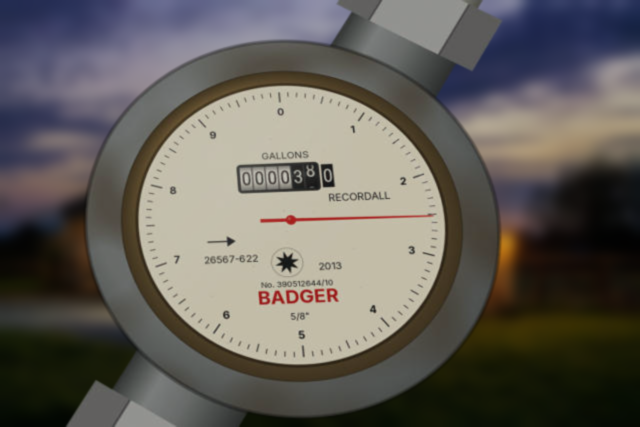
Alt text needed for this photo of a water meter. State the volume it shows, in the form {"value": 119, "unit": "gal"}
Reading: {"value": 382.5, "unit": "gal"}
